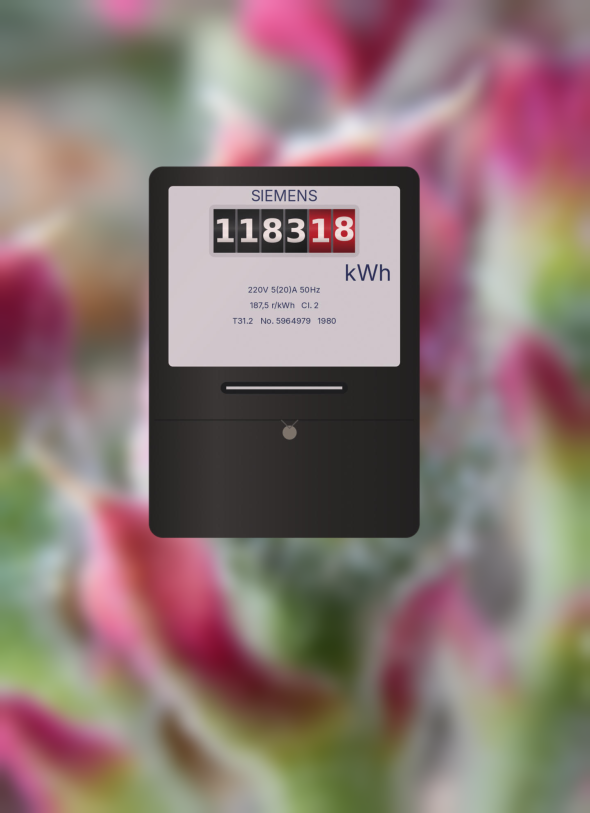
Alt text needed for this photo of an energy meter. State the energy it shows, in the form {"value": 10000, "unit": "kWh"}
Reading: {"value": 1183.18, "unit": "kWh"}
